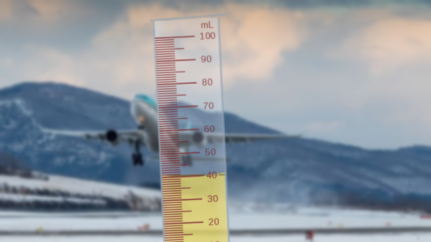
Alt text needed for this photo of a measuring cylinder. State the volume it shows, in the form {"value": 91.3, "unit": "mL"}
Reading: {"value": 40, "unit": "mL"}
